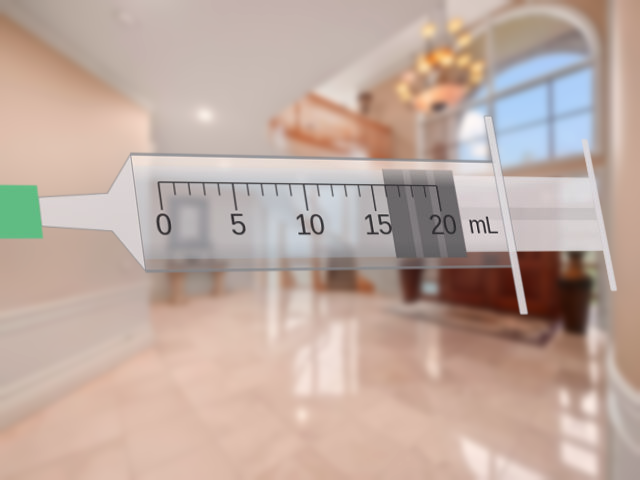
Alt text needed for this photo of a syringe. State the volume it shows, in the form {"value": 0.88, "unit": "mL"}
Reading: {"value": 16, "unit": "mL"}
